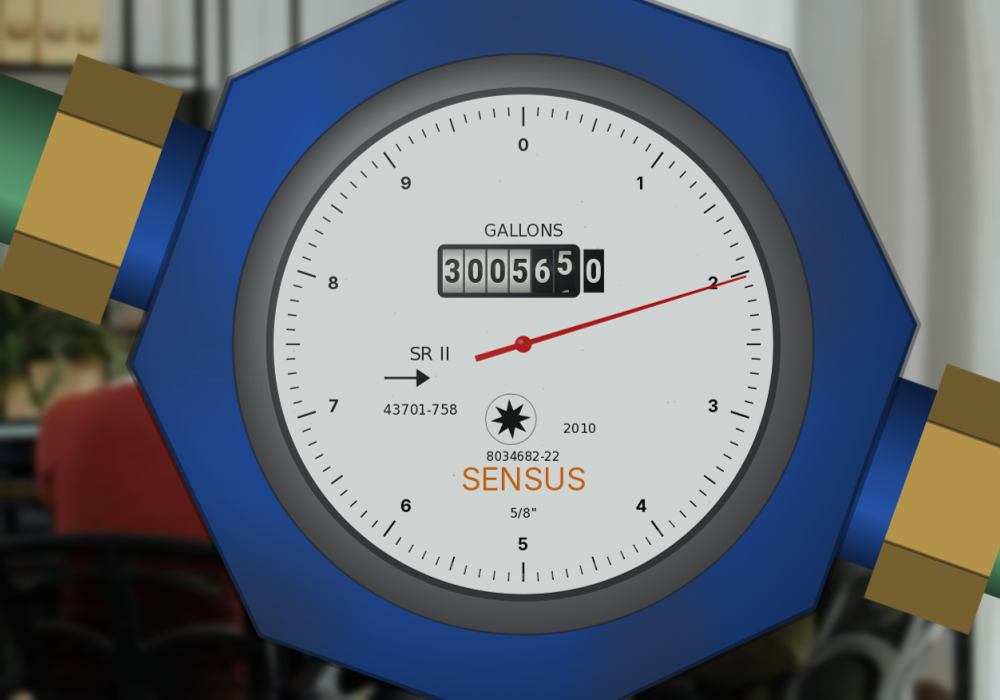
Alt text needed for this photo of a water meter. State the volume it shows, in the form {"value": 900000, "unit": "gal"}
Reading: {"value": 3005652.0, "unit": "gal"}
